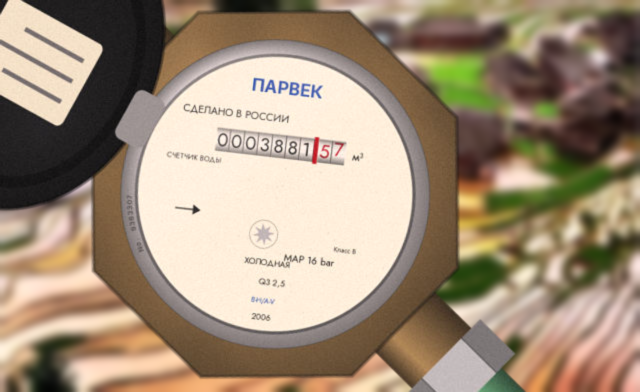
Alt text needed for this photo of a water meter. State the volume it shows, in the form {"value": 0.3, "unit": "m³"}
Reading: {"value": 3881.57, "unit": "m³"}
